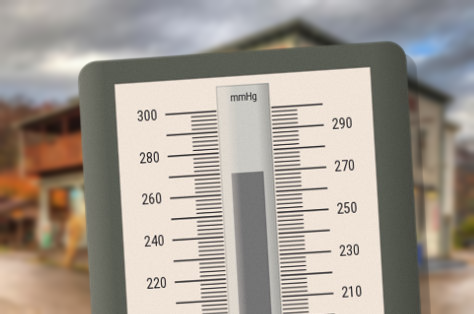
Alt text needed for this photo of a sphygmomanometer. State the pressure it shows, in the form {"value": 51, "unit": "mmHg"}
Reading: {"value": 270, "unit": "mmHg"}
